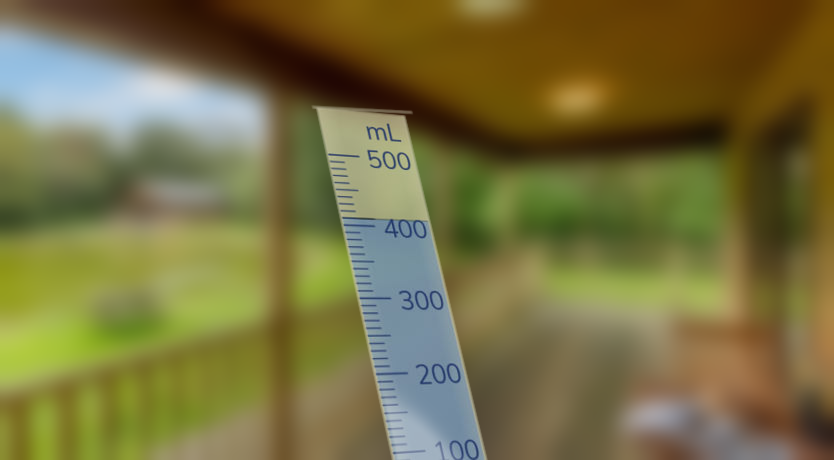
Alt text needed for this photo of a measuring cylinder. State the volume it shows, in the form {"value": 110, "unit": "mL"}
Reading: {"value": 410, "unit": "mL"}
